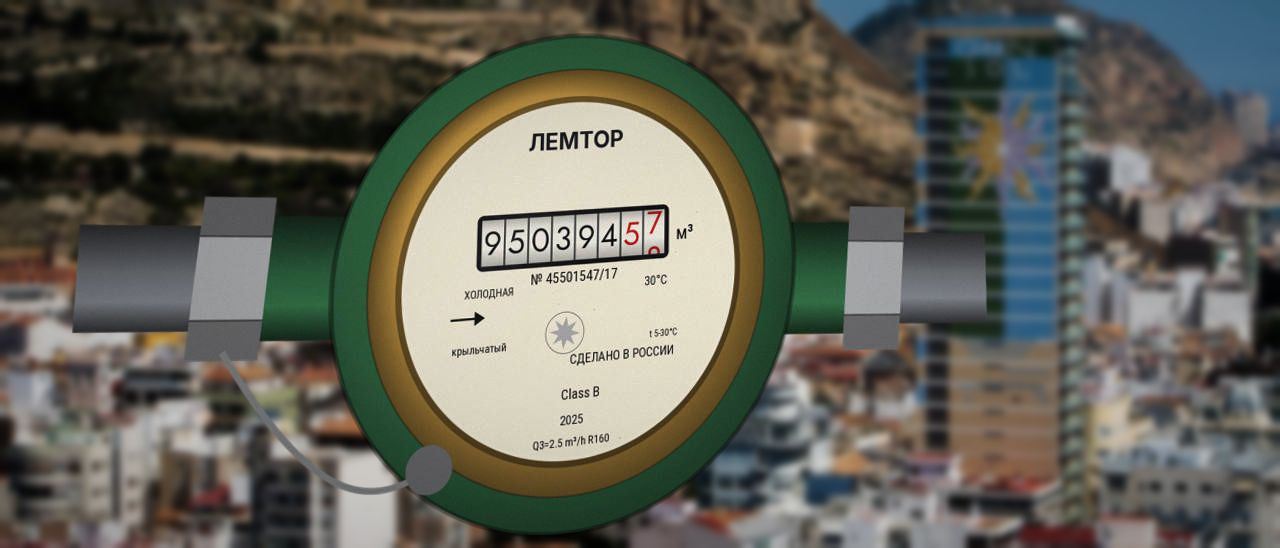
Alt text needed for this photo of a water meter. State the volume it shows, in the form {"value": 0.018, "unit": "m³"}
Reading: {"value": 950394.57, "unit": "m³"}
